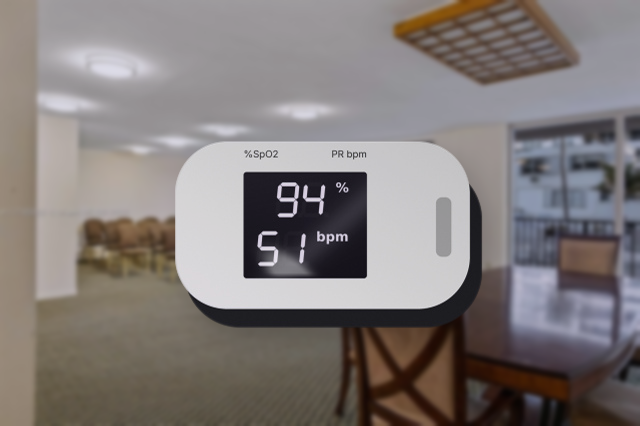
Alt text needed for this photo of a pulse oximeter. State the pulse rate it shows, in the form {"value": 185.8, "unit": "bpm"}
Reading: {"value": 51, "unit": "bpm"}
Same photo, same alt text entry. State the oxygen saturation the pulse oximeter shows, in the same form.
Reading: {"value": 94, "unit": "%"}
